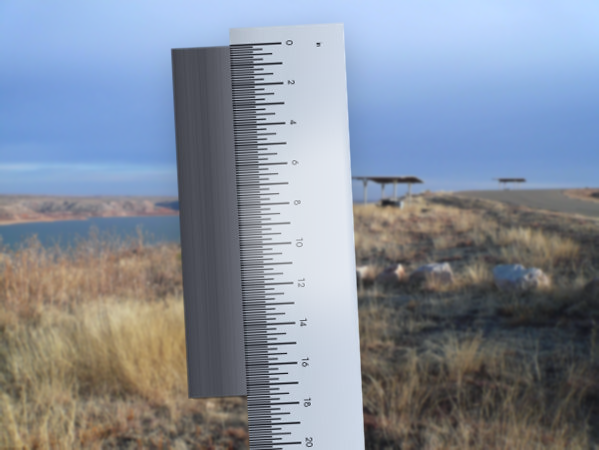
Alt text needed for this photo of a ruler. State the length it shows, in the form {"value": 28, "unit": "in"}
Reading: {"value": 17.5, "unit": "in"}
